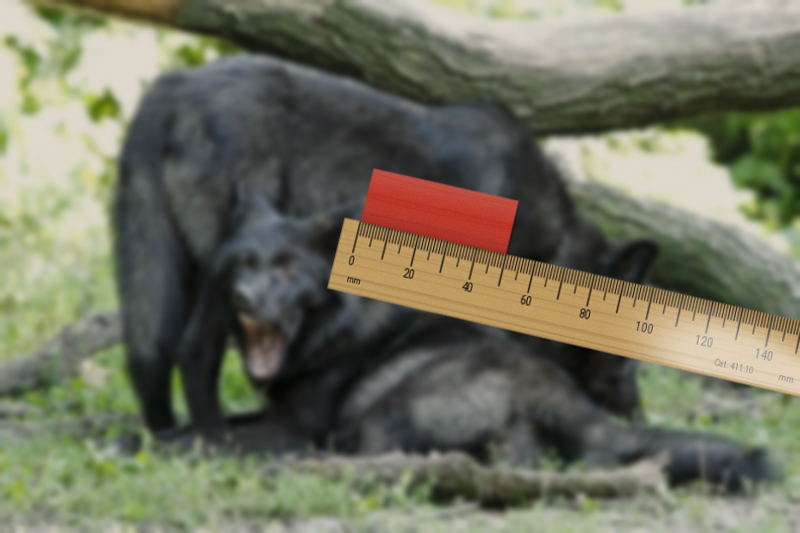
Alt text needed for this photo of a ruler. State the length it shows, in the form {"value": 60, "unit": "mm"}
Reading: {"value": 50, "unit": "mm"}
